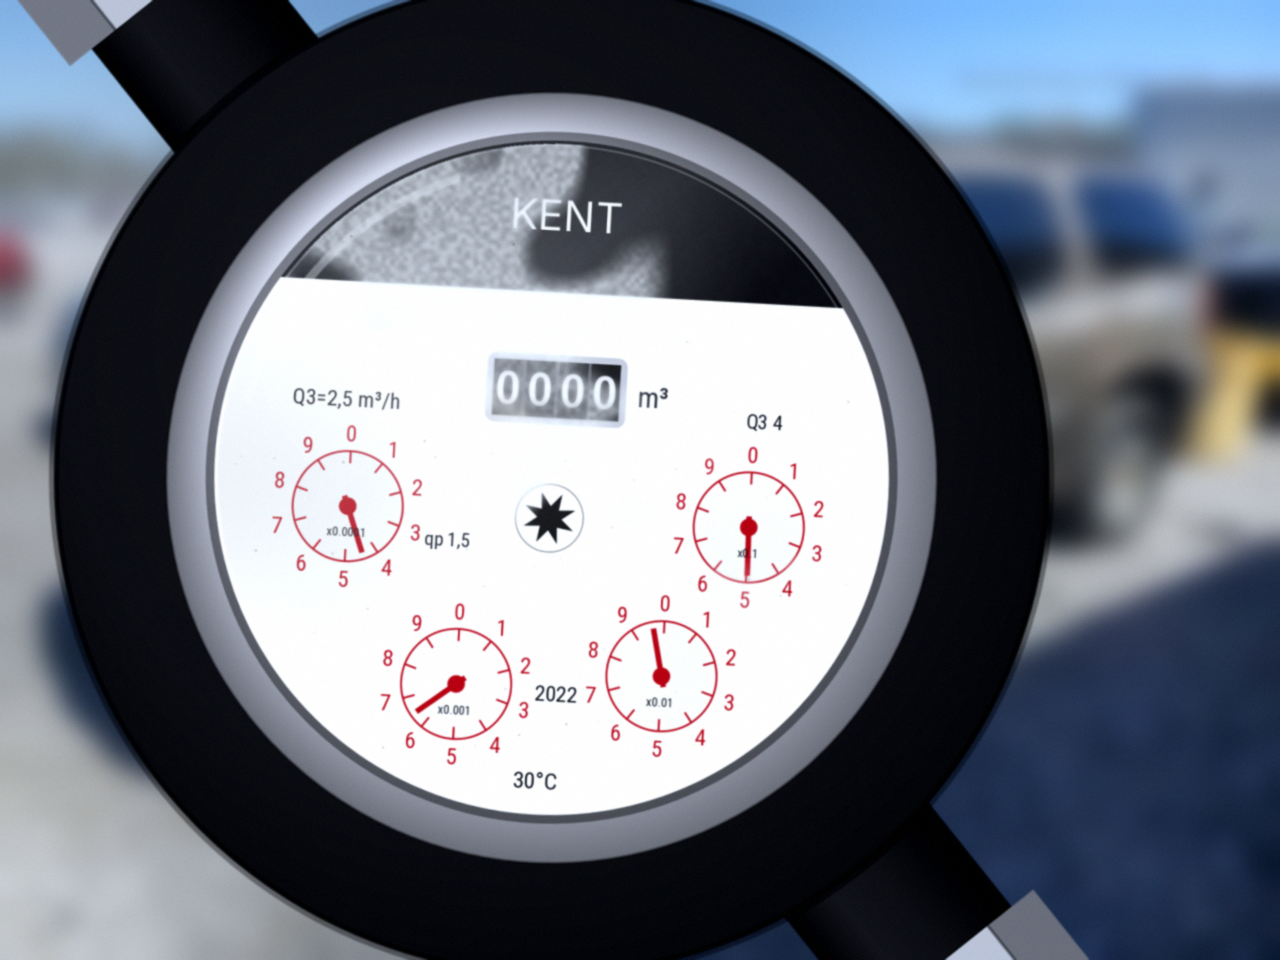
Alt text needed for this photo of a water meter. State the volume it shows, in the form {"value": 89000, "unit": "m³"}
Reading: {"value": 0.4964, "unit": "m³"}
